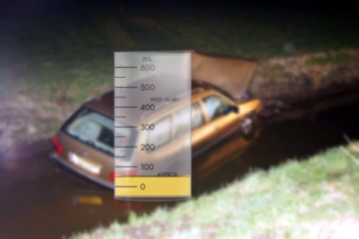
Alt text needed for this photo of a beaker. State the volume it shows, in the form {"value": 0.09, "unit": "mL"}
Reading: {"value": 50, "unit": "mL"}
